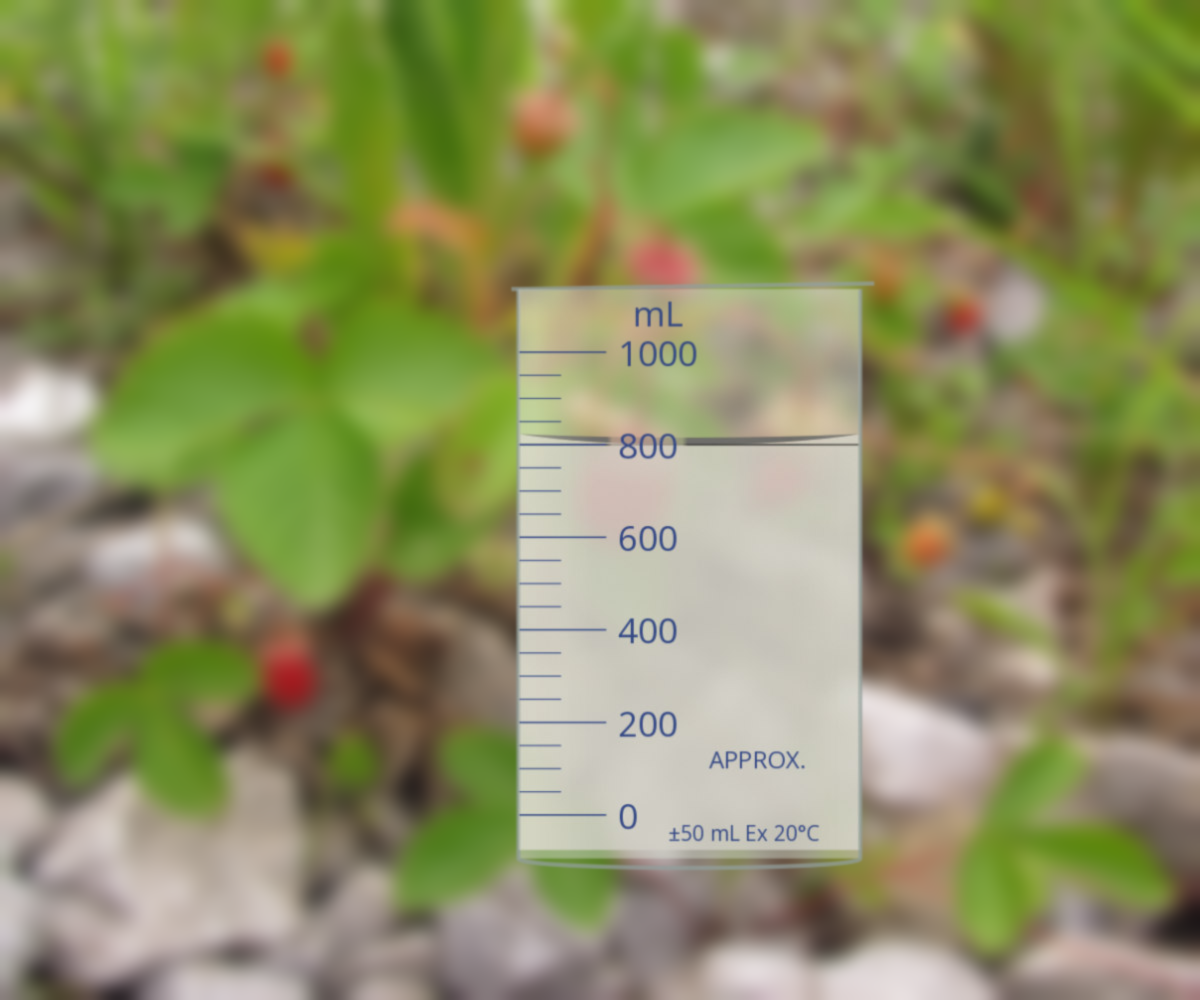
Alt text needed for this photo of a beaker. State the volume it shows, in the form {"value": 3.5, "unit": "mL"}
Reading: {"value": 800, "unit": "mL"}
